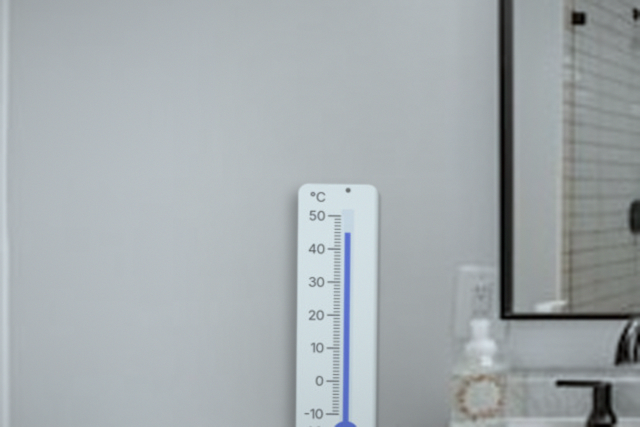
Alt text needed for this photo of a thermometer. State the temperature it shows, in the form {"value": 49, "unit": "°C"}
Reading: {"value": 45, "unit": "°C"}
